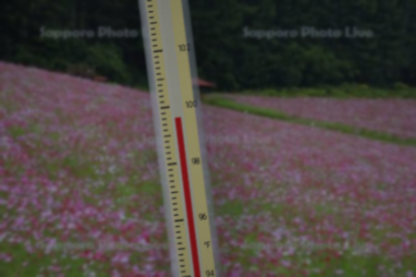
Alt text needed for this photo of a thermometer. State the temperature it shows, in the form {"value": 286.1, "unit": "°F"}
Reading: {"value": 99.6, "unit": "°F"}
